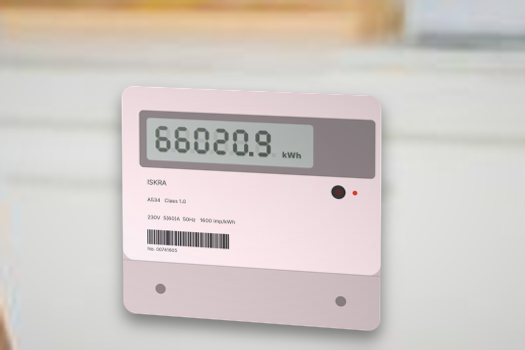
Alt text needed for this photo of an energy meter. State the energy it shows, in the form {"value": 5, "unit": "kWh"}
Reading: {"value": 66020.9, "unit": "kWh"}
